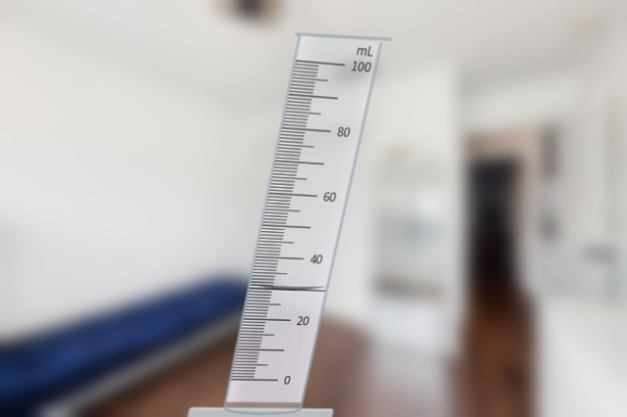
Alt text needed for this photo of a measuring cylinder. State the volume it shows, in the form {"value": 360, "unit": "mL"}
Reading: {"value": 30, "unit": "mL"}
